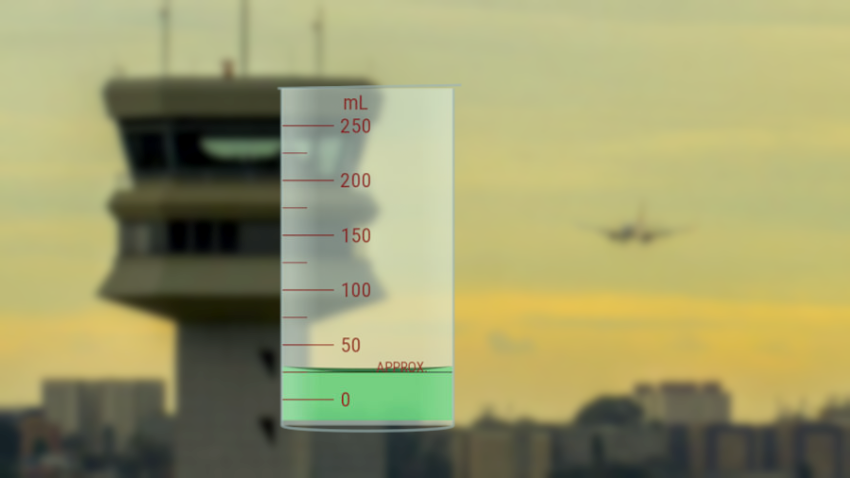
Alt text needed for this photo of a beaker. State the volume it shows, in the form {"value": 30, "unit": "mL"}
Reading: {"value": 25, "unit": "mL"}
